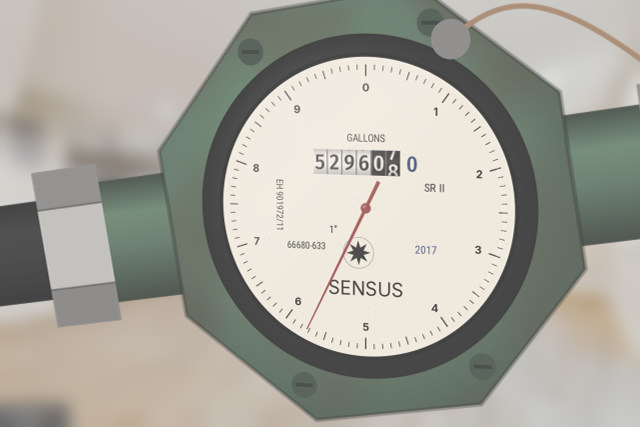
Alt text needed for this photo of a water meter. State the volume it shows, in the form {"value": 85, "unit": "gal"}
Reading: {"value": 5296075.7, "unit": "gal"}
